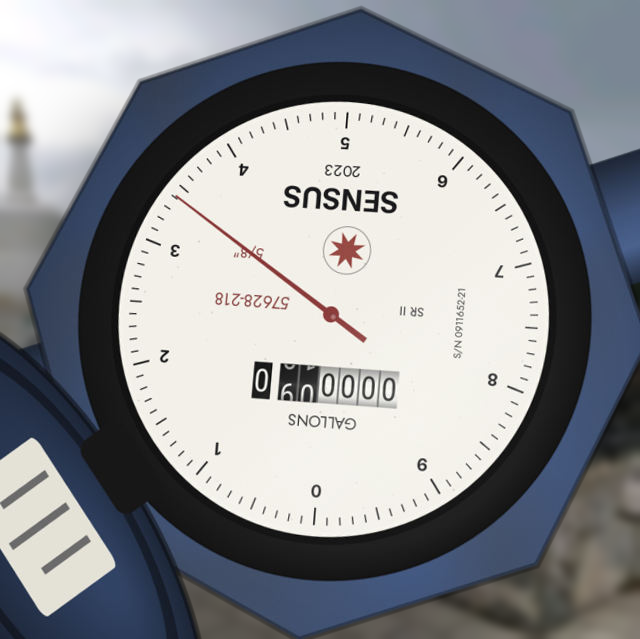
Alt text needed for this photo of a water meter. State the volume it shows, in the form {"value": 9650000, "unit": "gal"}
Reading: {"value": 93.4, "unit": "gal"}
